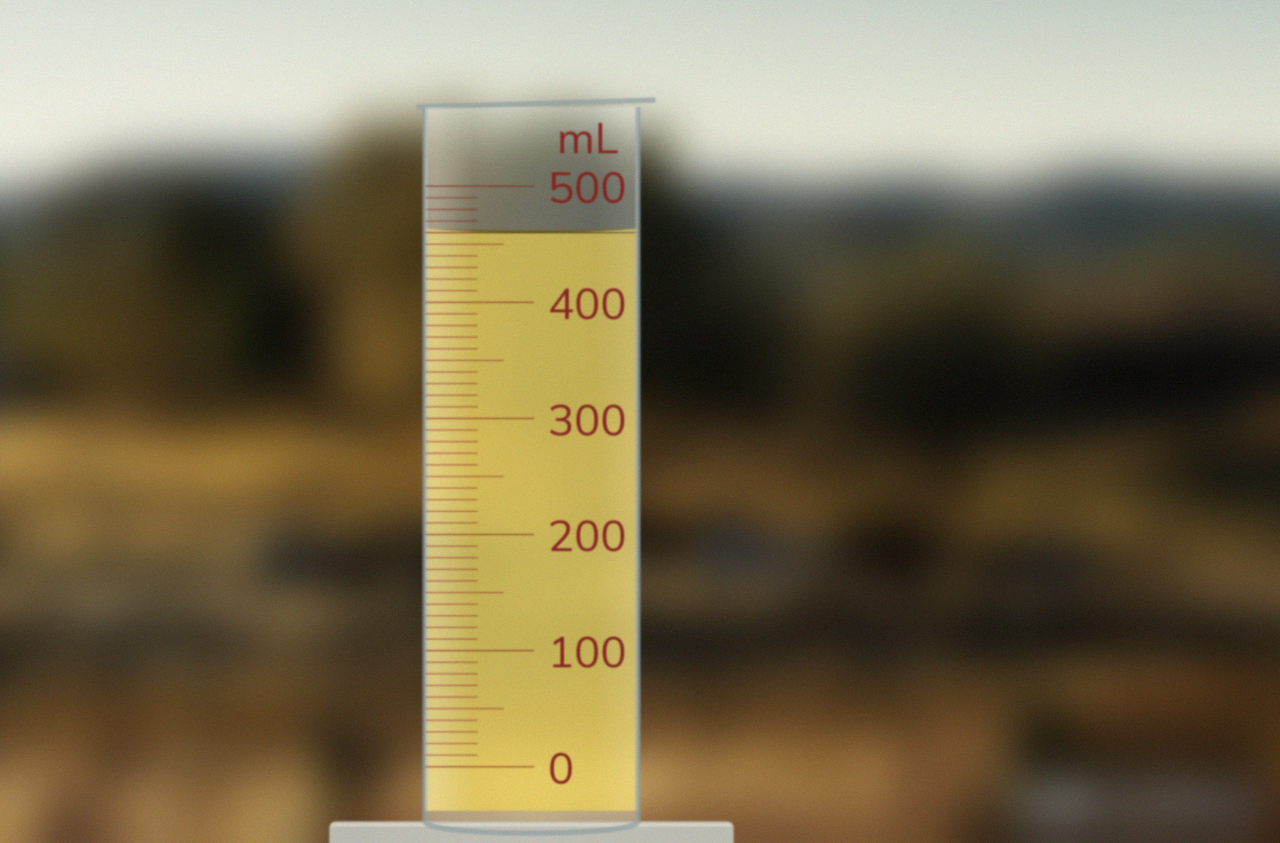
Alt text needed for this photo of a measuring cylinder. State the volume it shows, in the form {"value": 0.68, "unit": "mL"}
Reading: {"value": 460, "unit": "mL"}
